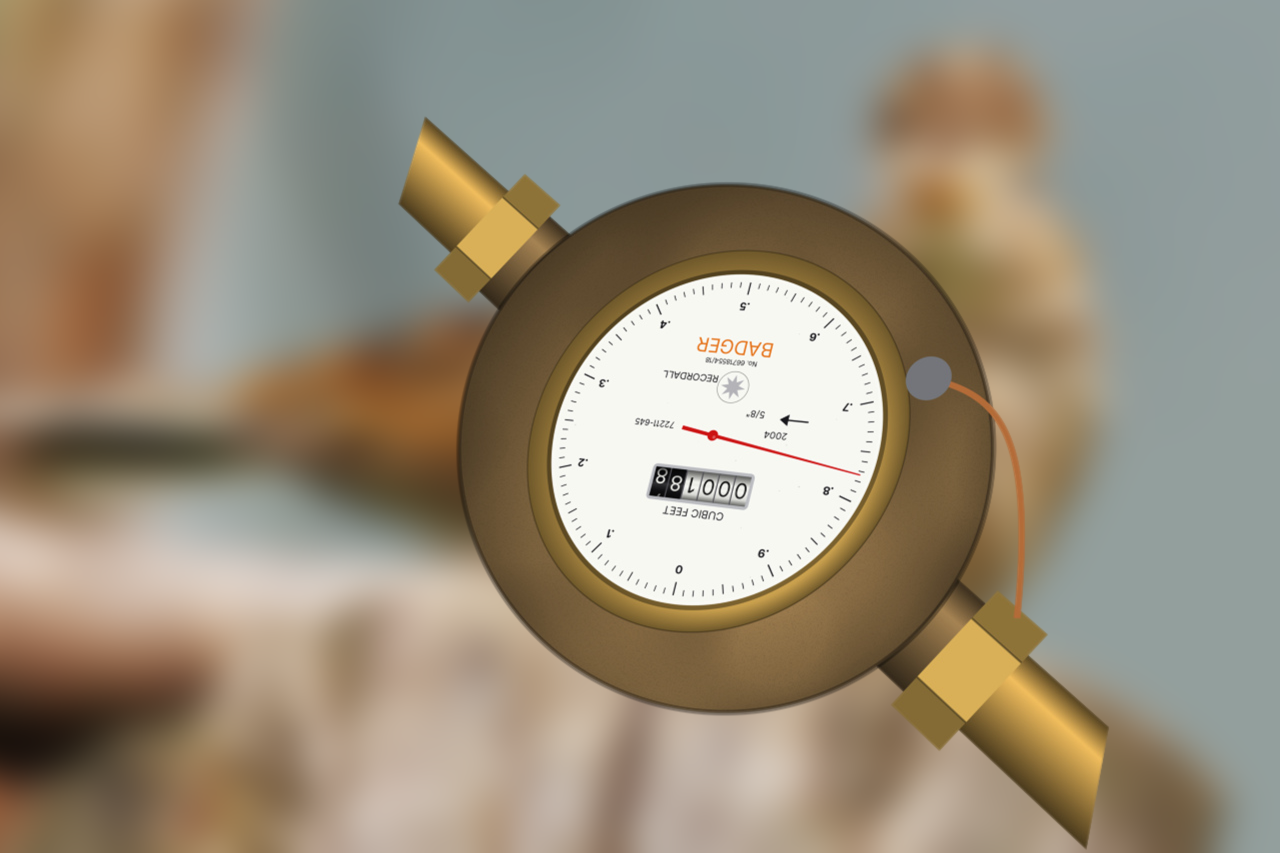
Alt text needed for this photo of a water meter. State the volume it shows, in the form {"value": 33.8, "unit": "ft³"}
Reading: {"value": 187.77, "unit": "ft³"}
